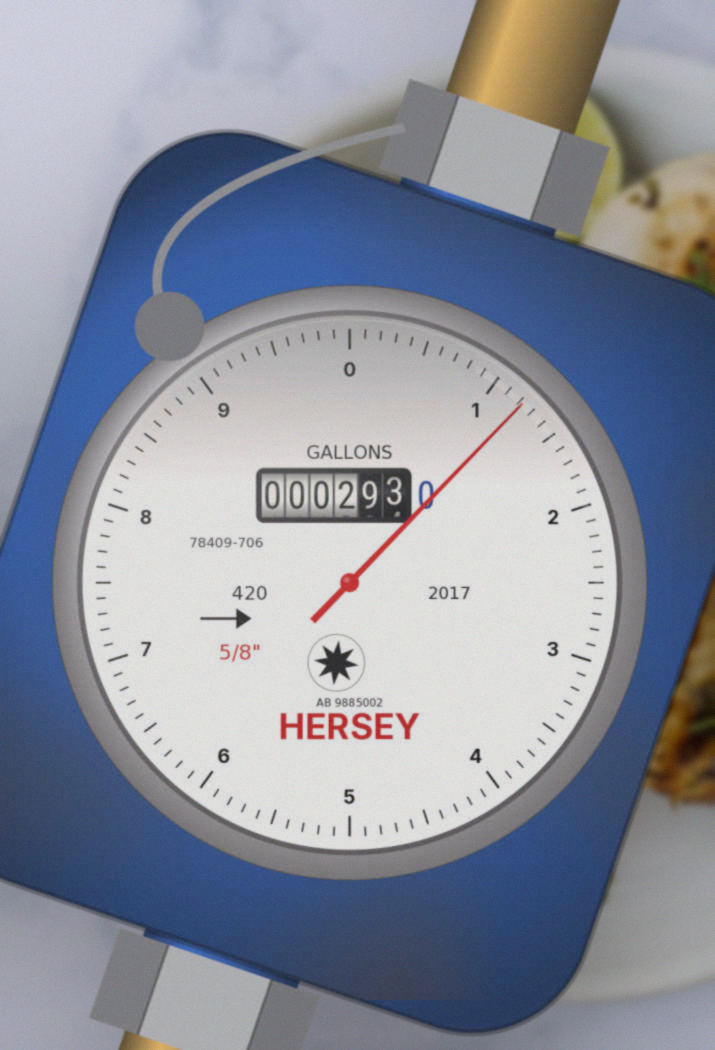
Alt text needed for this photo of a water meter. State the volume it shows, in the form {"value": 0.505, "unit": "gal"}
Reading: {"value": 2931.2, "unit": "gal"}
